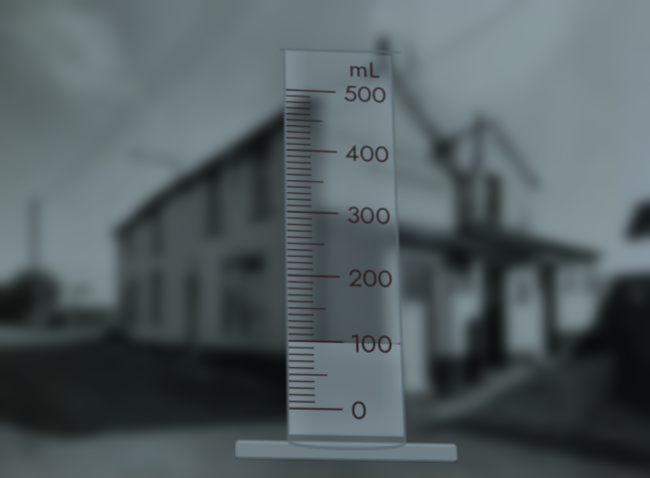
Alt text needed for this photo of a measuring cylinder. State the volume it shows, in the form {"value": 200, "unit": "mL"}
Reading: {"value": 100, "unit": "mL"}
